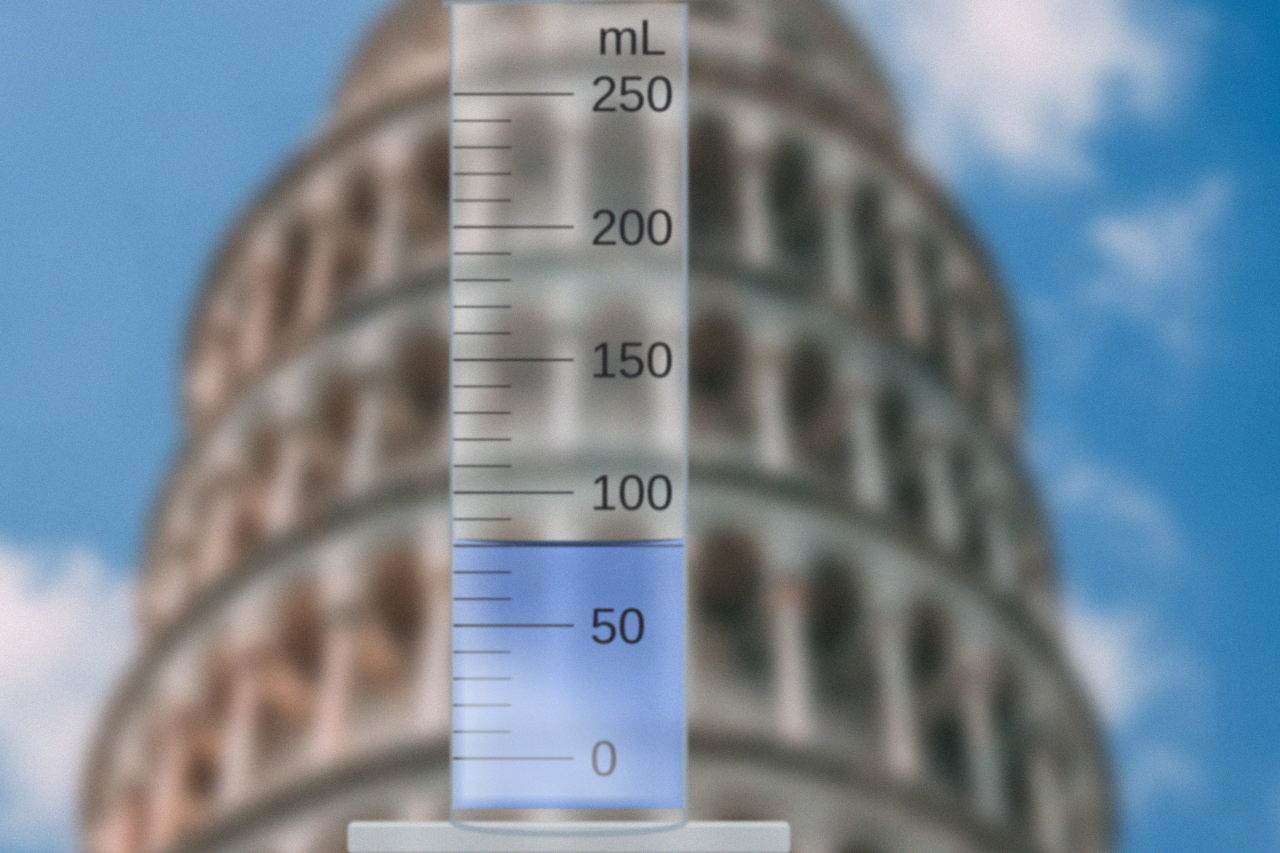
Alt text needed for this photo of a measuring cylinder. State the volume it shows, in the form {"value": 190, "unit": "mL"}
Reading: {"value": 80, "unit": "mL"}
